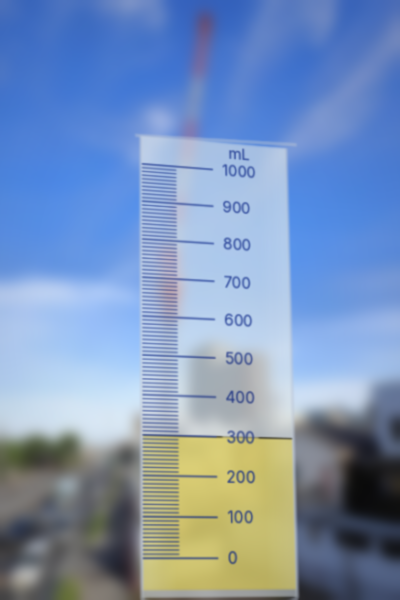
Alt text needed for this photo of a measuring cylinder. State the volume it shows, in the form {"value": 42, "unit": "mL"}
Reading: {"value": 300, "unit": "mL"}
